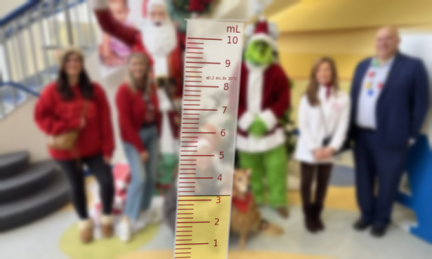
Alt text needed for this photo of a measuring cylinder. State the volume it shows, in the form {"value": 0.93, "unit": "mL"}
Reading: {"value": 3.2, "unit": "mL"}
